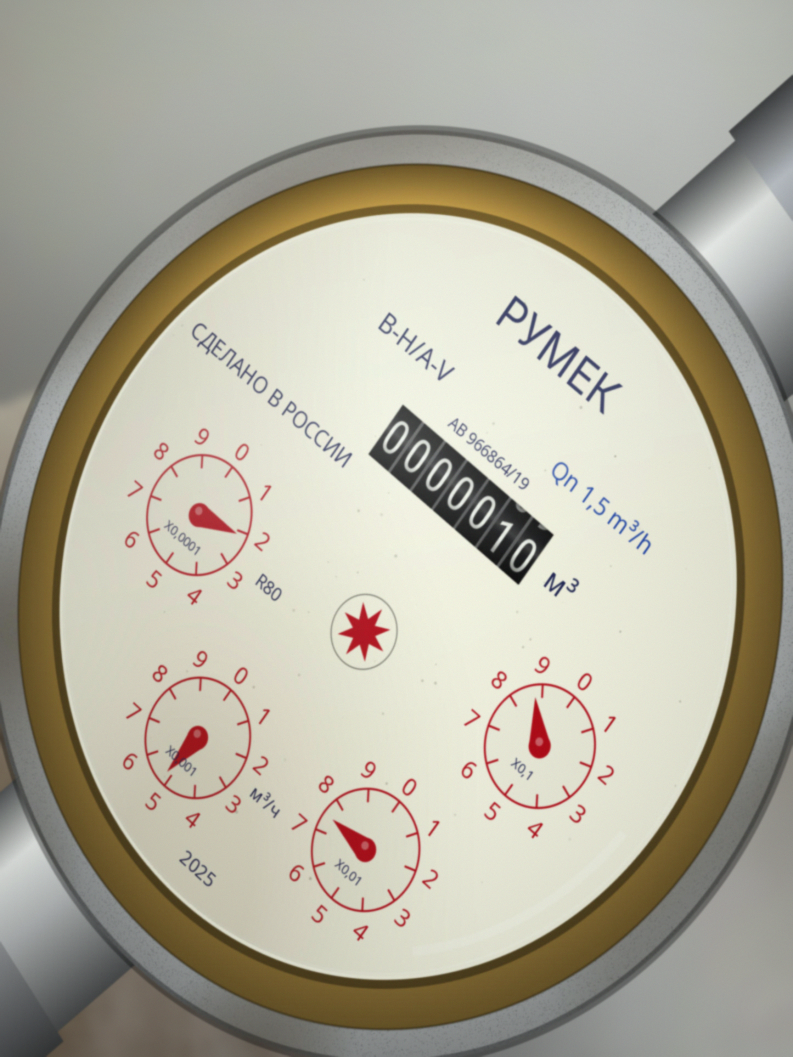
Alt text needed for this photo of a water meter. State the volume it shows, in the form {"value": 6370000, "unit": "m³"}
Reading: {"value": 9.8752, "unit": "m³"}
